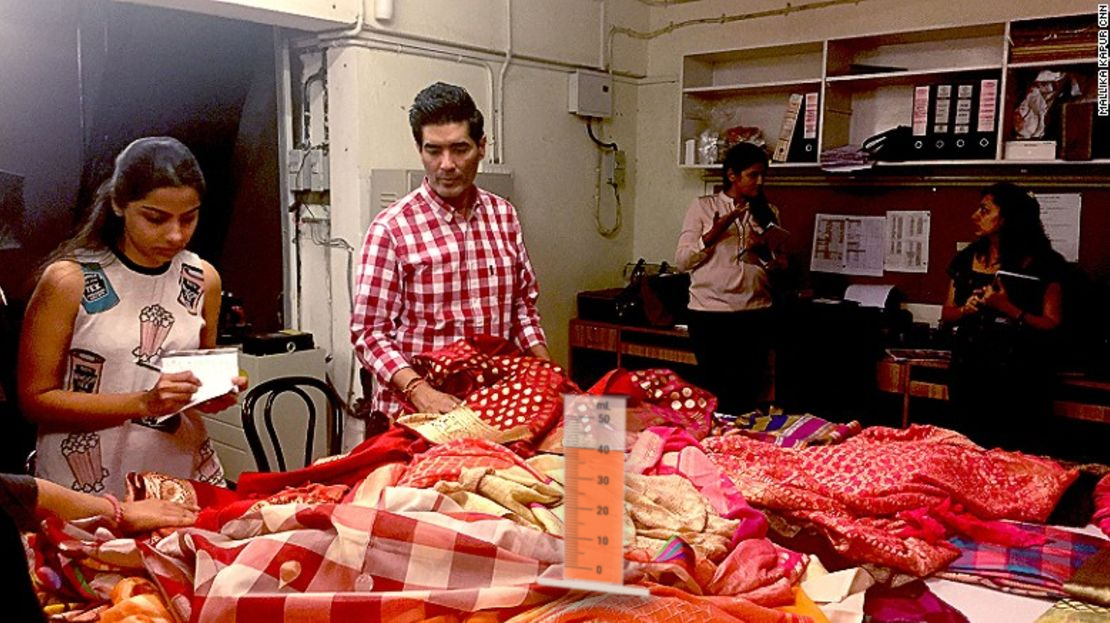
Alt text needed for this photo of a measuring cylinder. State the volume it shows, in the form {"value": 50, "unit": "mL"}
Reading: {"value": 40, "unit": "mL"}
